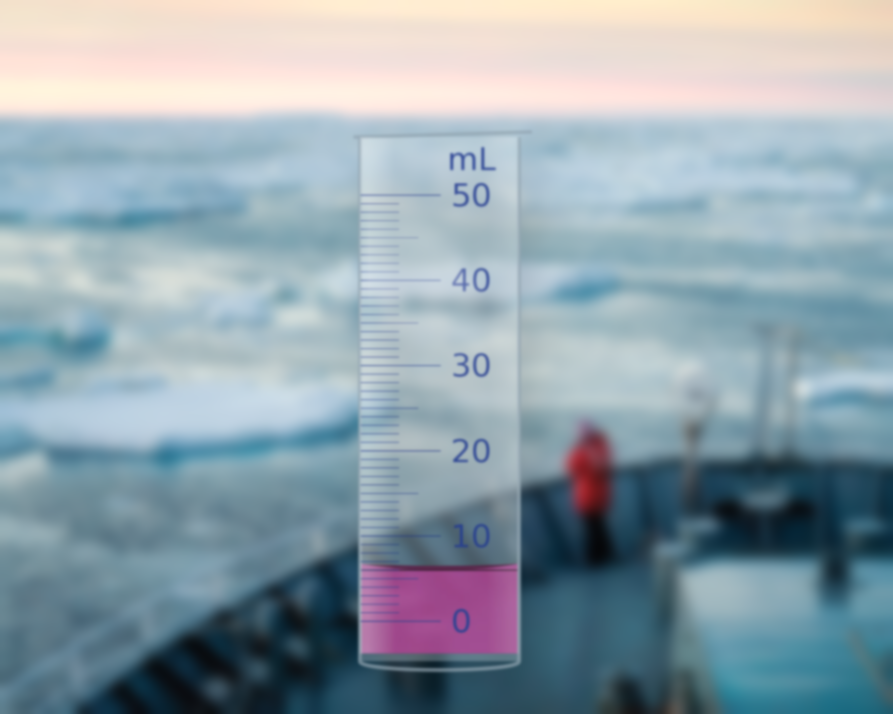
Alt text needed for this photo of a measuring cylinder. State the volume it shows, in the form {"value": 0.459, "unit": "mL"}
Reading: {"value": 6, "unit": "mL"}
